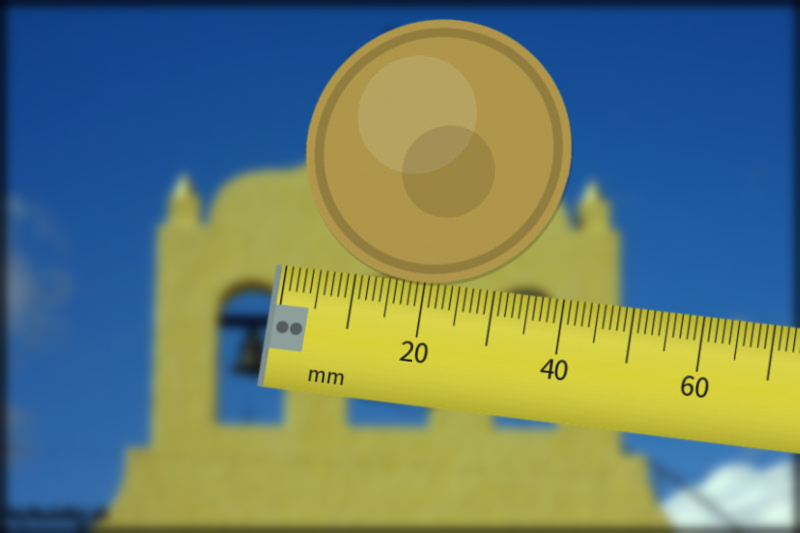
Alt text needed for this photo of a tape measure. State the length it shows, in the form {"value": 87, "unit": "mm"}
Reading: {"value": 38, "unit": "mm"}
